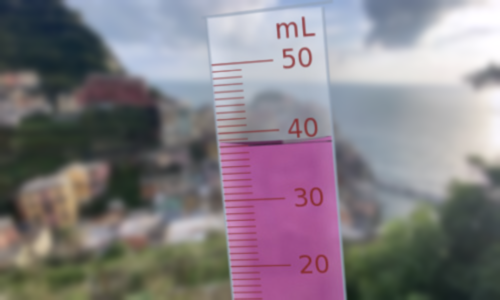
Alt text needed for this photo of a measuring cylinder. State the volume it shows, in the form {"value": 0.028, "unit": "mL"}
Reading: {"value": 38, "unit": "mL"}
